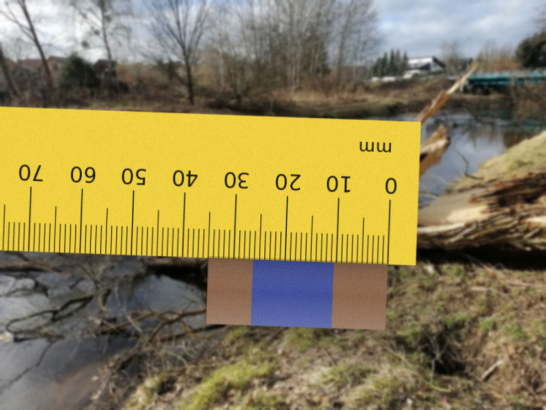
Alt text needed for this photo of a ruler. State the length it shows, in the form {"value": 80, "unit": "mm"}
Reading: {"value": 35, "unit": "mm"}
